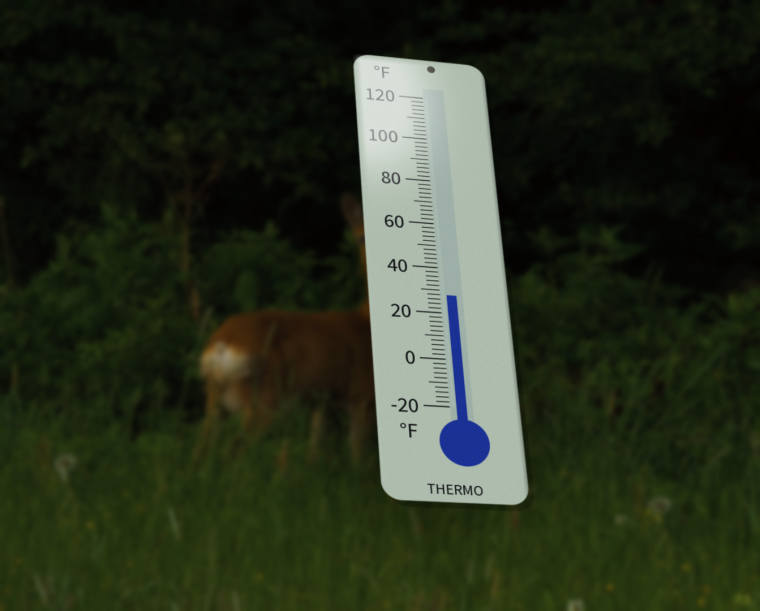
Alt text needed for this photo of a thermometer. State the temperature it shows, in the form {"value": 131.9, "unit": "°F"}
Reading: {"value": 28, "unit": "°F"}
